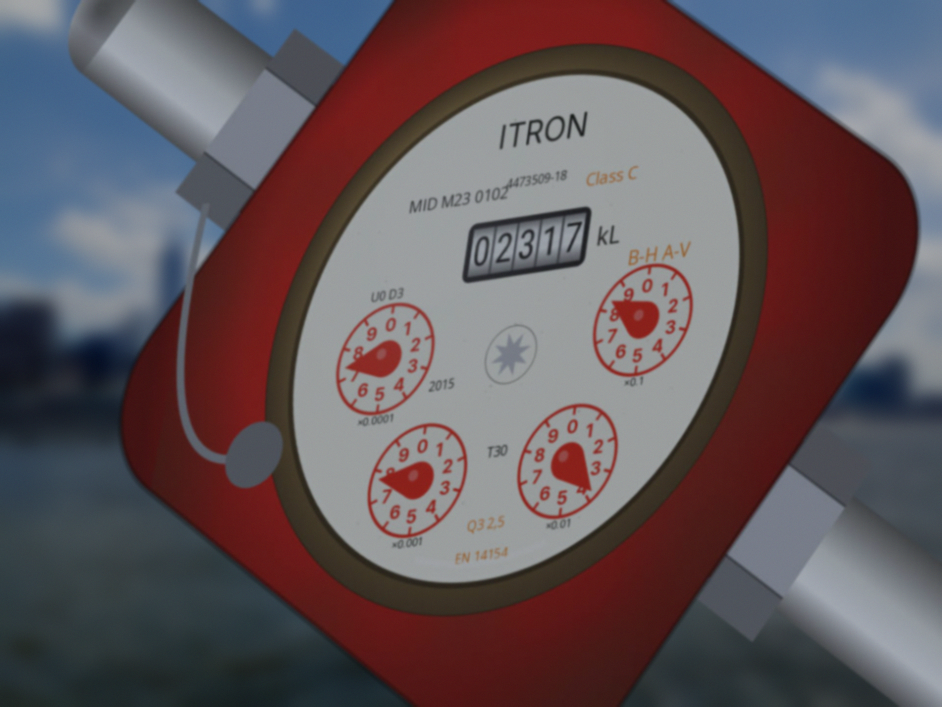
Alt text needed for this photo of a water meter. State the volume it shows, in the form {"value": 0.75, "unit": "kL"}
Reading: {"value": 2317.8377, "unit": "kL"}
